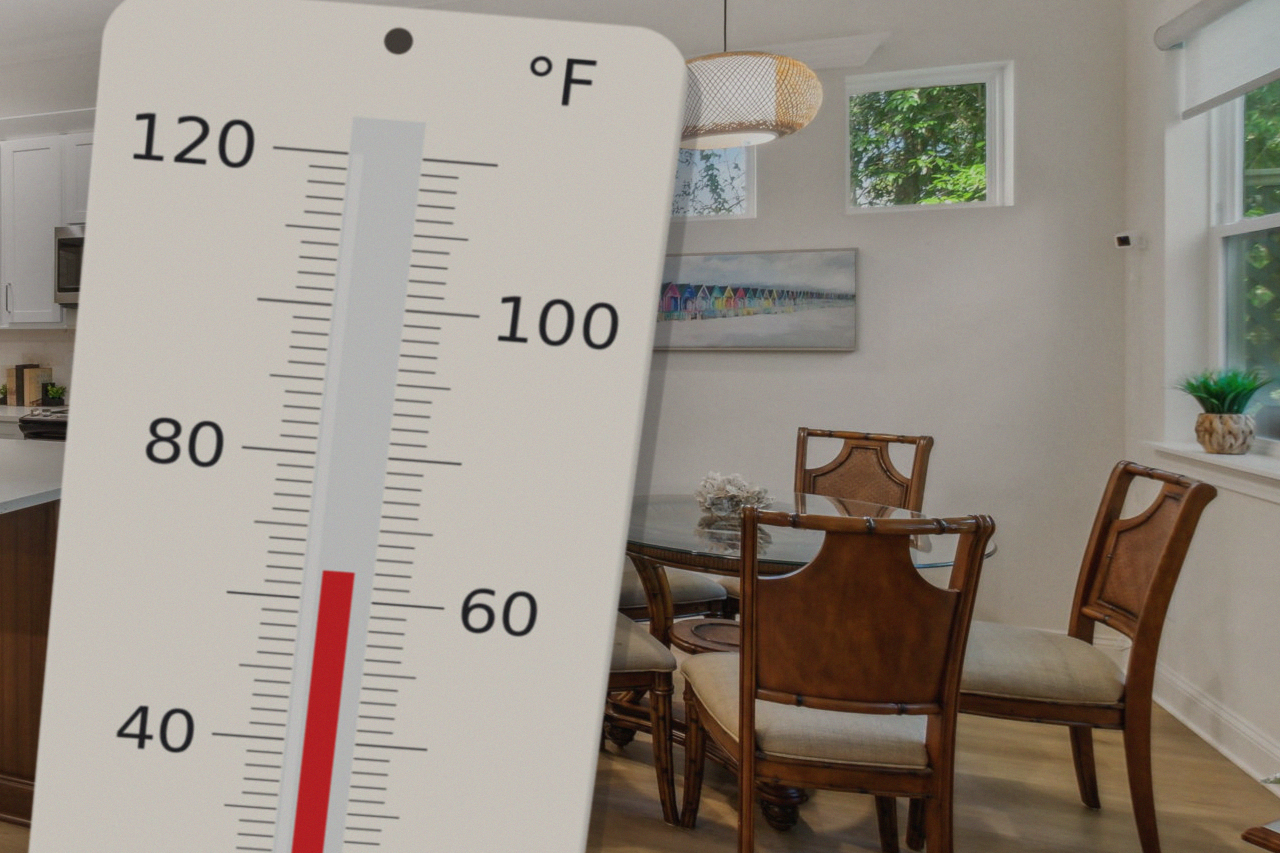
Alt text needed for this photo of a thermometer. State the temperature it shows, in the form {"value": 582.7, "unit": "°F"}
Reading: {"value": 64, "unit": "°F"}
